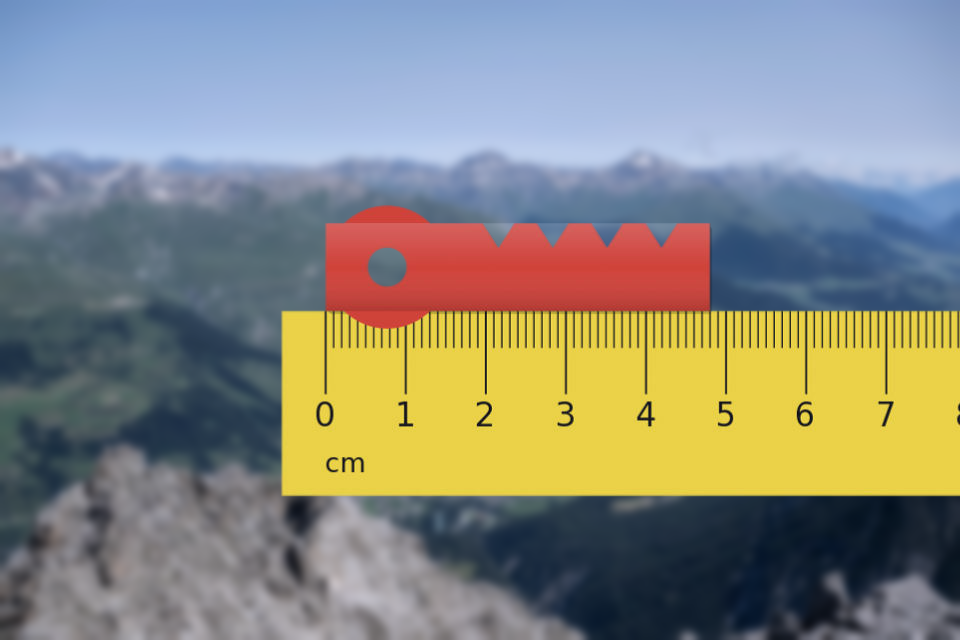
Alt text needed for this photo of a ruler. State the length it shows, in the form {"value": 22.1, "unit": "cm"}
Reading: {"value": 4.8, "unit": "cm"}
